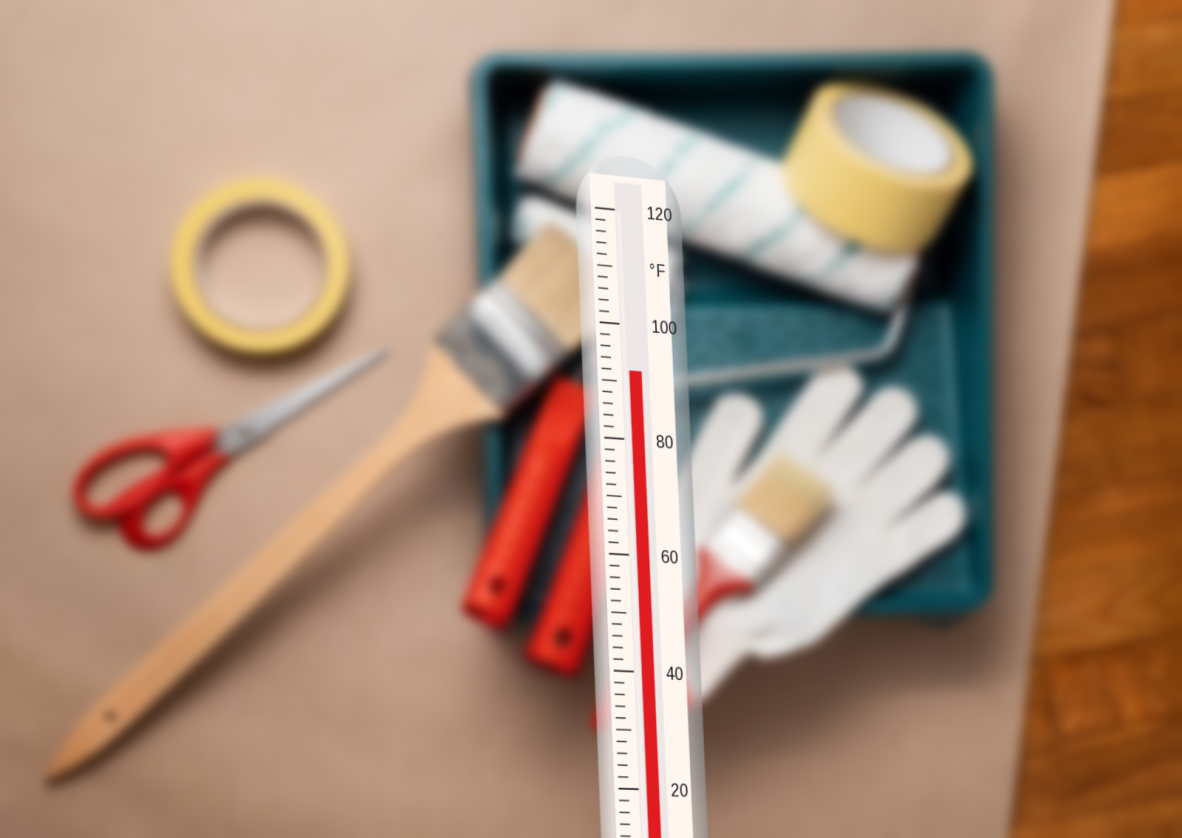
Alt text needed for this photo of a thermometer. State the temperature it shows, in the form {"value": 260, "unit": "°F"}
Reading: {"value": 92, "unit": "°F"}
